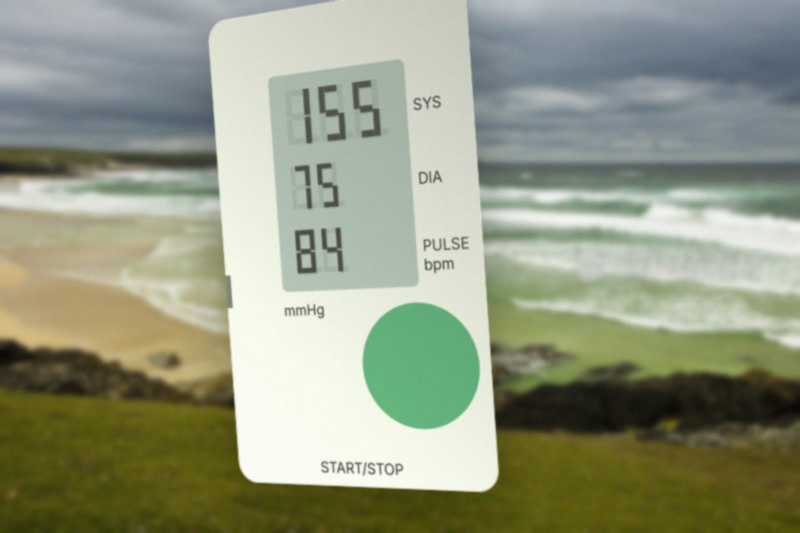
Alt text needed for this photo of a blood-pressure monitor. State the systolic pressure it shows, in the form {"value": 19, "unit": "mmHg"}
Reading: {"value": 155, "unit": "mmHg"}
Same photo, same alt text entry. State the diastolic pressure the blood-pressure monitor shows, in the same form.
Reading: {"value": 75, "unit": "mmHg"}
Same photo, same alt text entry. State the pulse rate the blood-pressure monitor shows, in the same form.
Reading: {"value": 84, "unit": "bpm"}
